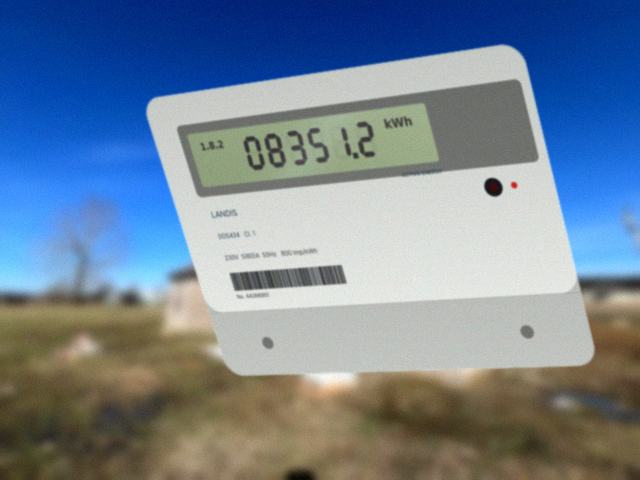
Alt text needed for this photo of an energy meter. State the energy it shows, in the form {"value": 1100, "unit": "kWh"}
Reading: {"value": 8351.2, "unit": "kWh"}
